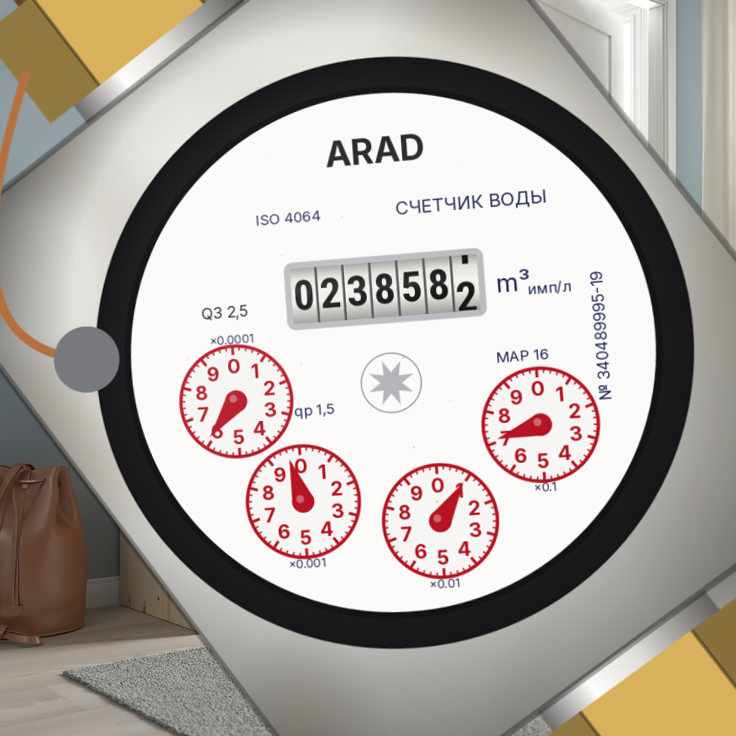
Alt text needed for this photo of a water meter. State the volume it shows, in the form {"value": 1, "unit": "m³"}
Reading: {"value": 238581.7096, "unit": "m³"}
